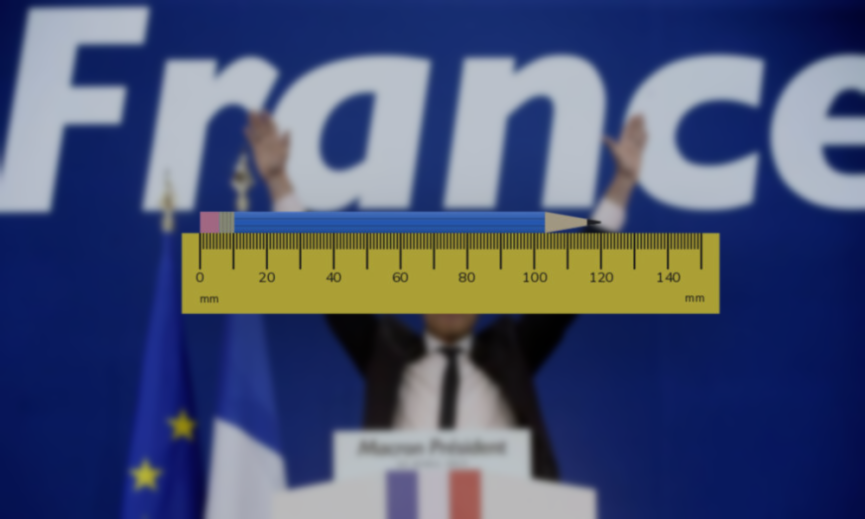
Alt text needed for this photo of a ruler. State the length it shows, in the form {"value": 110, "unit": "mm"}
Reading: {"value": 120, "unit": "mm"}
